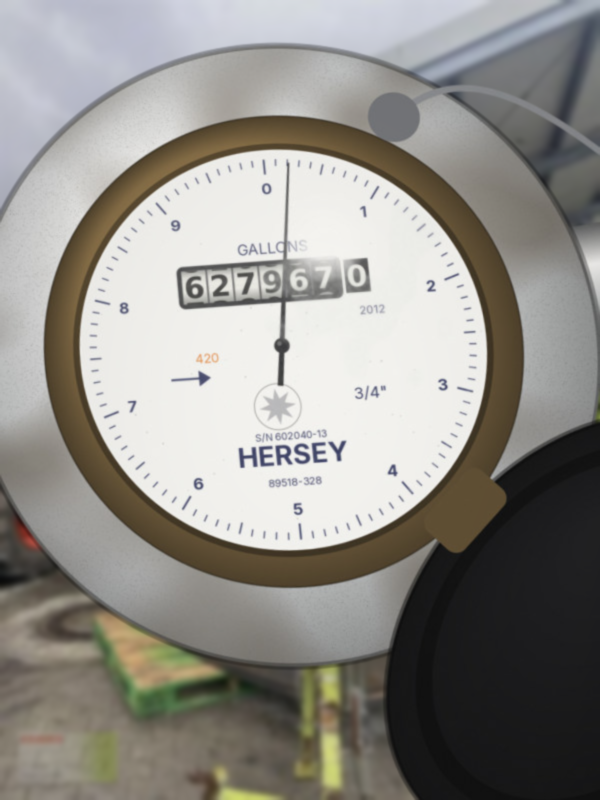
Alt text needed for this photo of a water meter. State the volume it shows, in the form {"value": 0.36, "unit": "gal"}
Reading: {"value": 6279670.2, "unit": "gal"}
